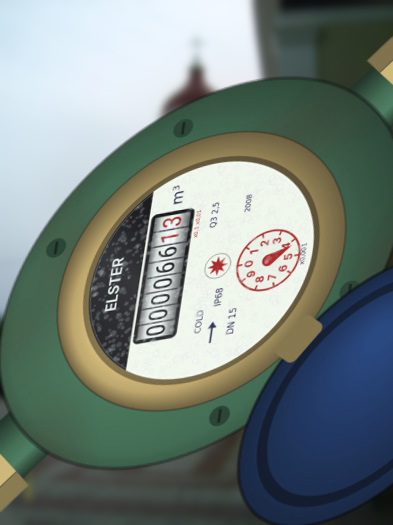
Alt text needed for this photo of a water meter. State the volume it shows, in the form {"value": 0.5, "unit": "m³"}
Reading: {"value": 66.134, "unit": "m³"}
